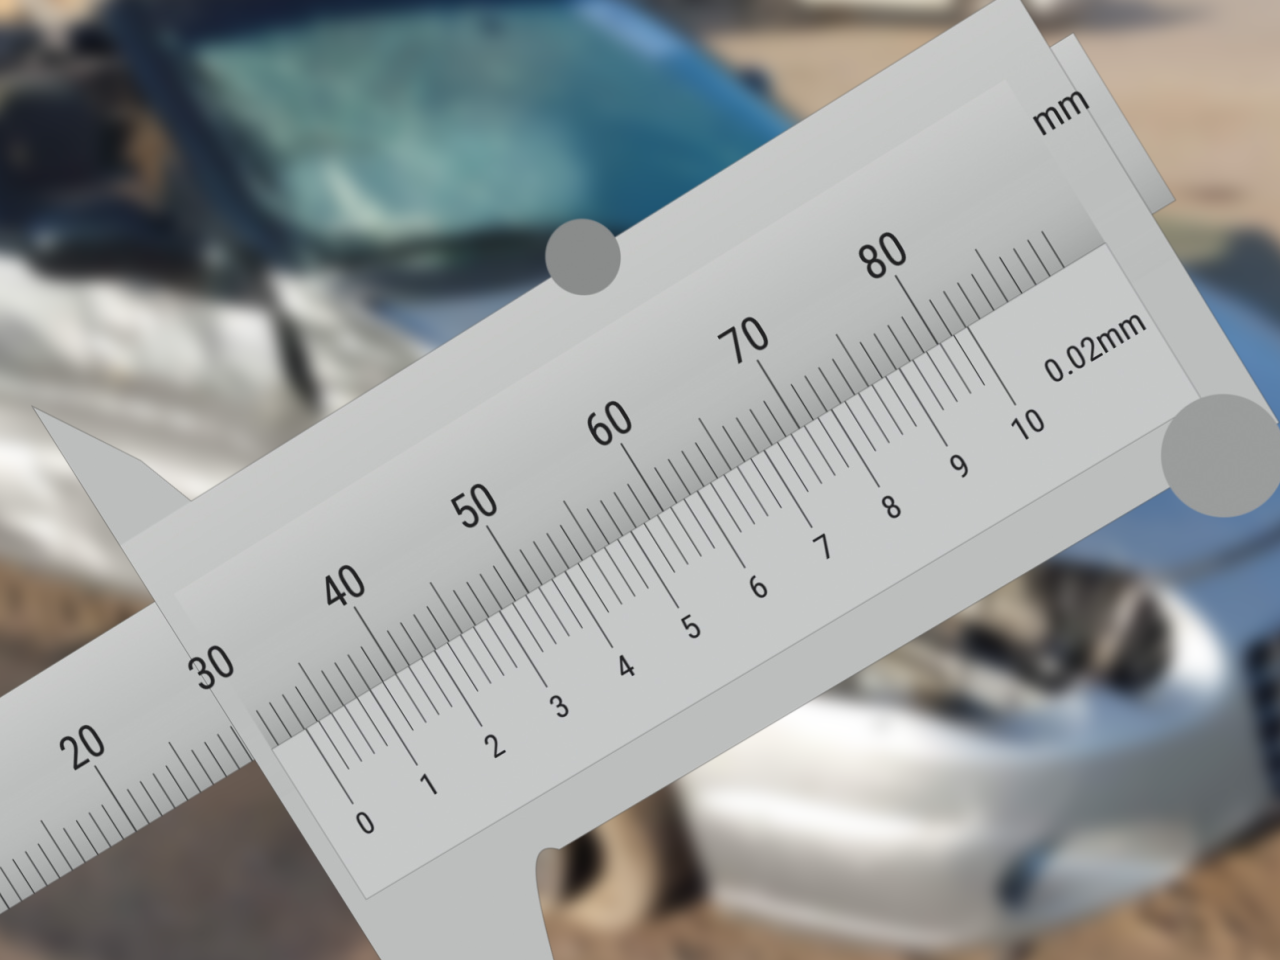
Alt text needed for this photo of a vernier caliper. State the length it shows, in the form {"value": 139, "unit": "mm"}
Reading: {"value": 33.1, "unit": "mm"}
